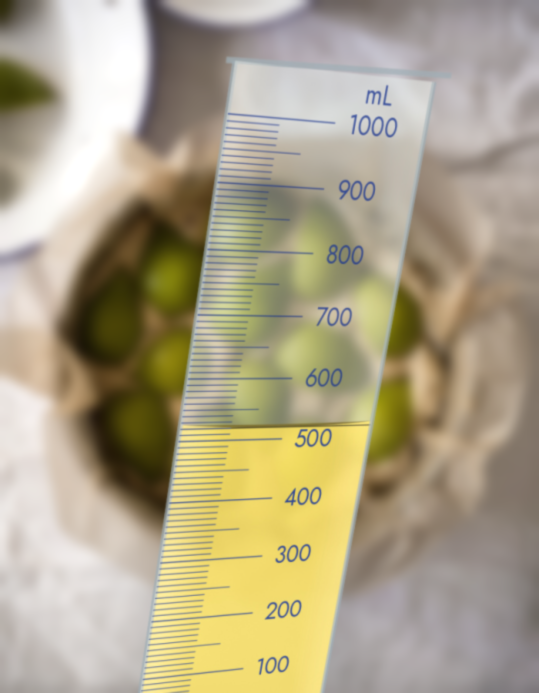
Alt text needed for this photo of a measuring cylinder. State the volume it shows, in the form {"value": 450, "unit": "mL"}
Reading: {"value": 520, "unit": "mL"}
